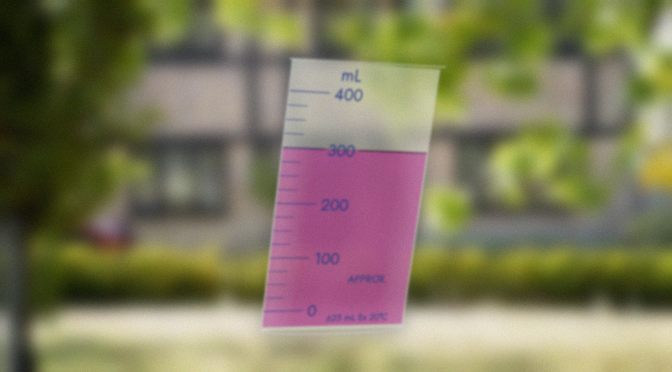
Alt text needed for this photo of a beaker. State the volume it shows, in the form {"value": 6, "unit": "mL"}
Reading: {"value": 300, "unit": "mL"}
